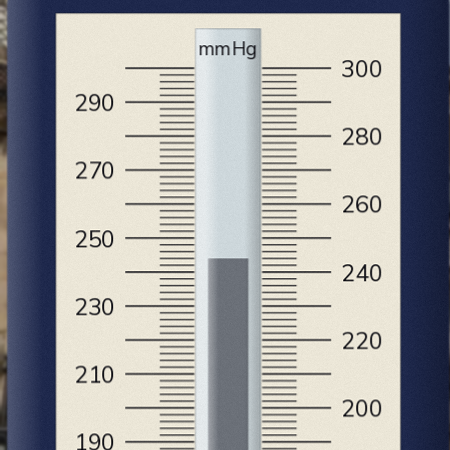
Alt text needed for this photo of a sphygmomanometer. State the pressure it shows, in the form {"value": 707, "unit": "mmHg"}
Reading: {"value": 244, "unit": "mmHg"}
